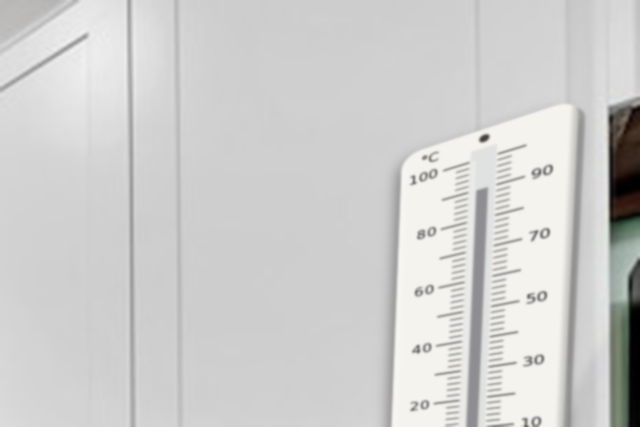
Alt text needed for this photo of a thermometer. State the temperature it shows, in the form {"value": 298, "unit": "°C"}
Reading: {"value": 90, "unit": "°C"}
